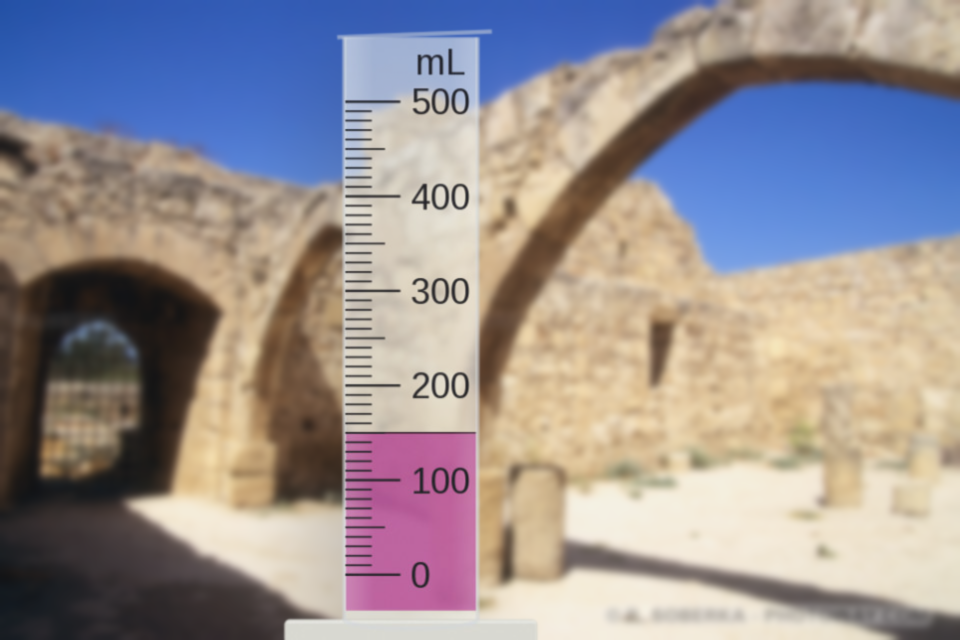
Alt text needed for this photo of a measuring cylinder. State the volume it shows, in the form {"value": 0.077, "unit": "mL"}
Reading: {"value": 150, "unit": "mL"}
